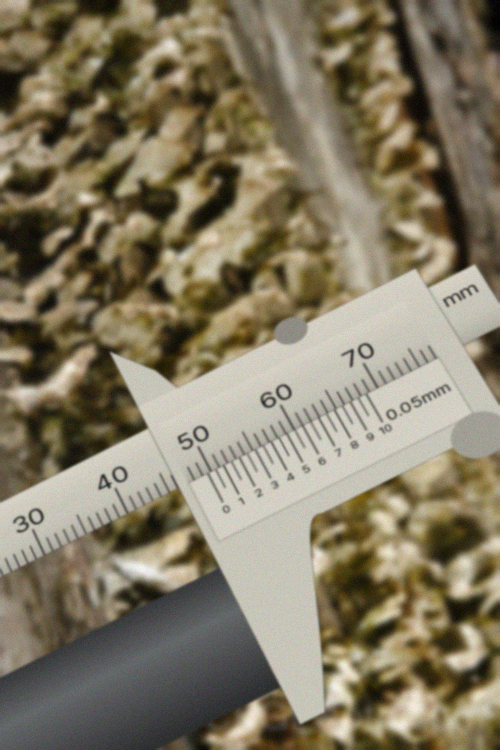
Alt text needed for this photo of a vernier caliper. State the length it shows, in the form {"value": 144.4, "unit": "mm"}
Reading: {"value": 49.6, "unit": "mm"}
